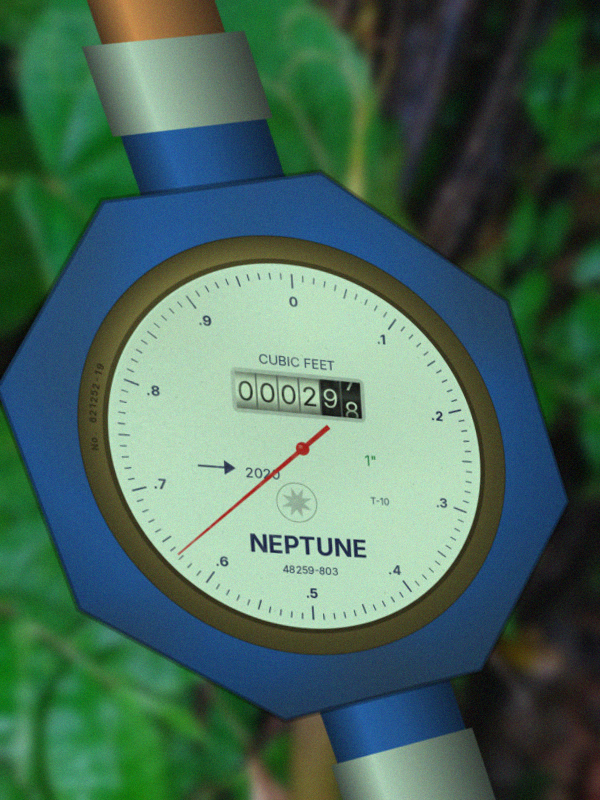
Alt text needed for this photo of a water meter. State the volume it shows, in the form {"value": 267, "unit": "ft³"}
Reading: {"value": 297.63, "unit": "ft³"}
